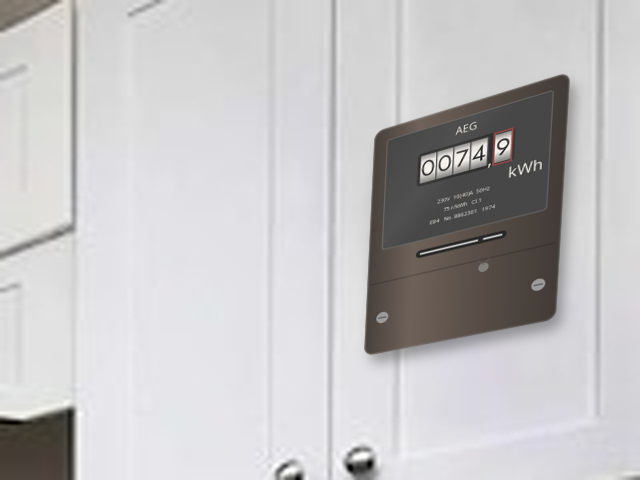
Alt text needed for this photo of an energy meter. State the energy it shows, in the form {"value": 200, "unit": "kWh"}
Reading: {"value": 74.9, "unit": "kWh"}
